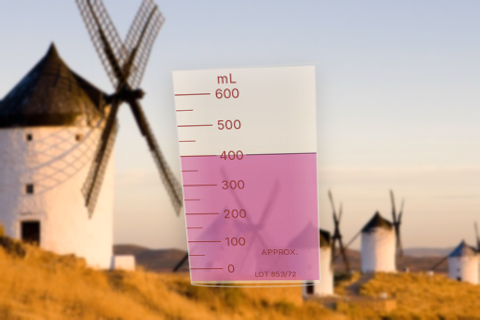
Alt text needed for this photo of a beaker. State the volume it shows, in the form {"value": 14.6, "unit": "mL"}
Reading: {"value": 400, "unit": "mL"}
